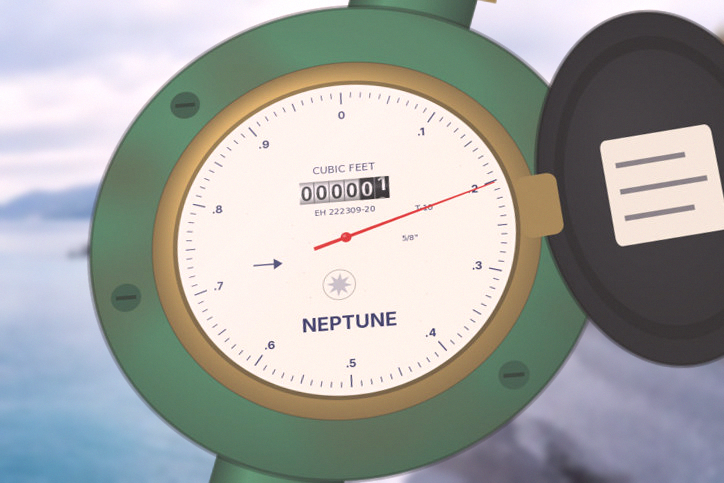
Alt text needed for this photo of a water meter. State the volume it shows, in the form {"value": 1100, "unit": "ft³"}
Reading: {"value": 1.20, "unit": "ft³"}
